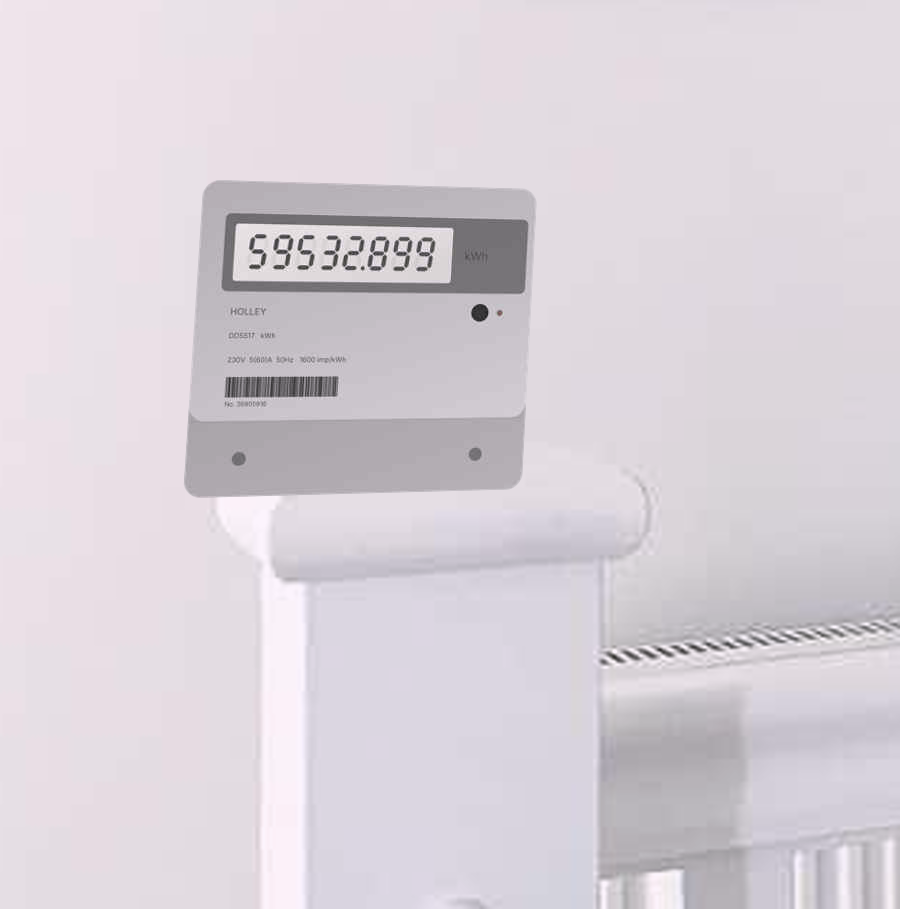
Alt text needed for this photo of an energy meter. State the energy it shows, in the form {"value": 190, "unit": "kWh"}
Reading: {"value": 59532.899, "unit": "kWh"}
